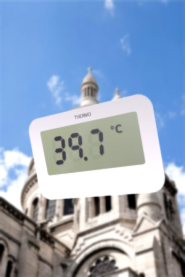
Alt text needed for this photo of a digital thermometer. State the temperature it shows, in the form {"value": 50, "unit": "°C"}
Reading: {"value": 39.7, "unit": "°C"}
